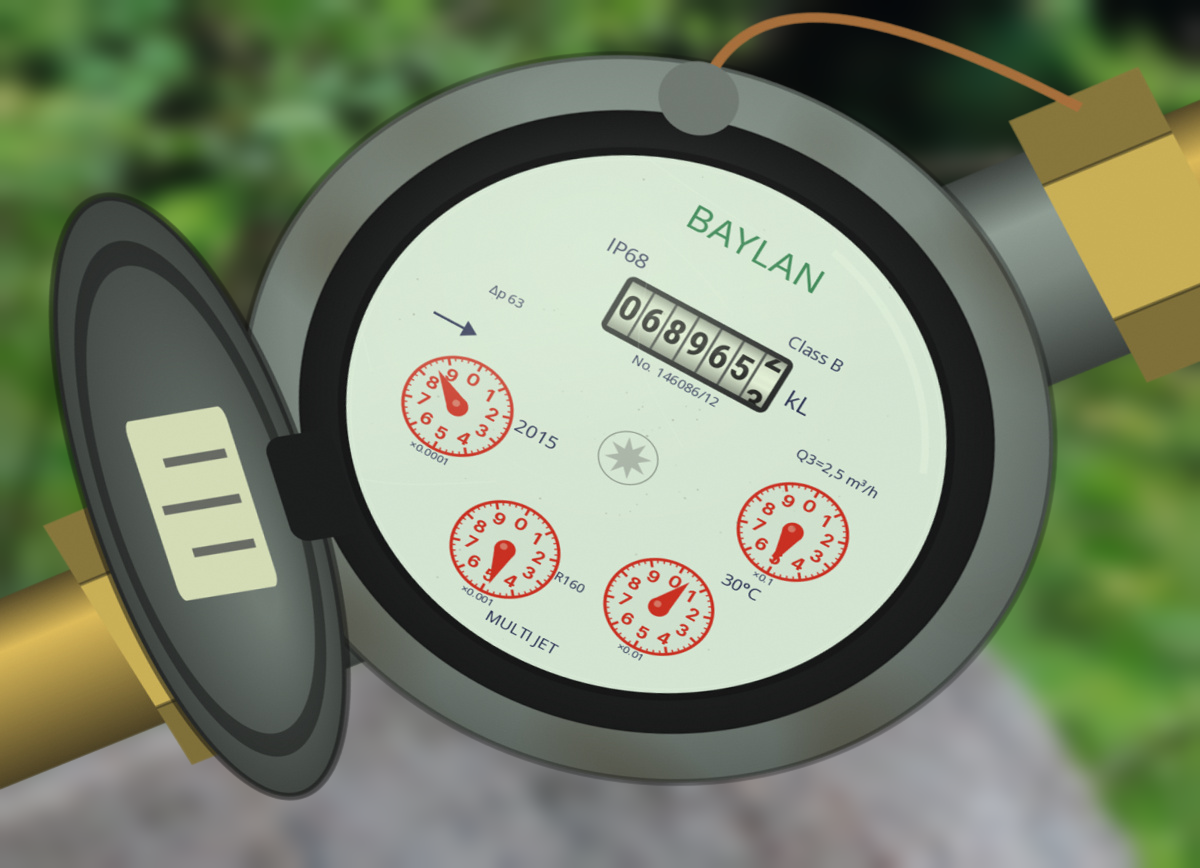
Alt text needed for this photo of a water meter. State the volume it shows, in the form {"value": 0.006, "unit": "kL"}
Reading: {"value": 689652.5048, "unit": "kL"}
